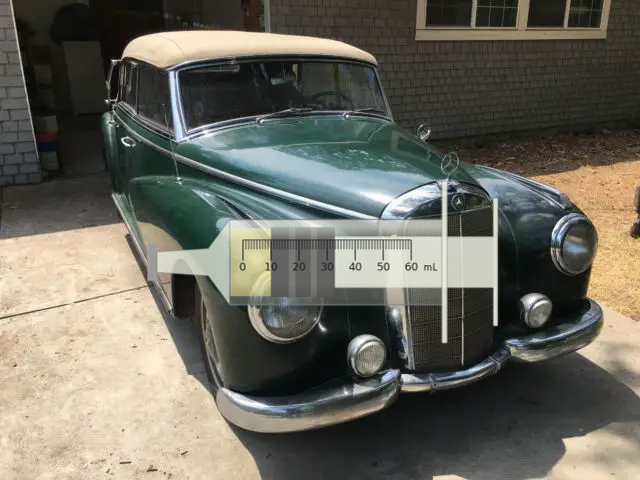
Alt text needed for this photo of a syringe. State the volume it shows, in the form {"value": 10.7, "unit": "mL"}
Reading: {"value": 10, "unit": "mL"}
